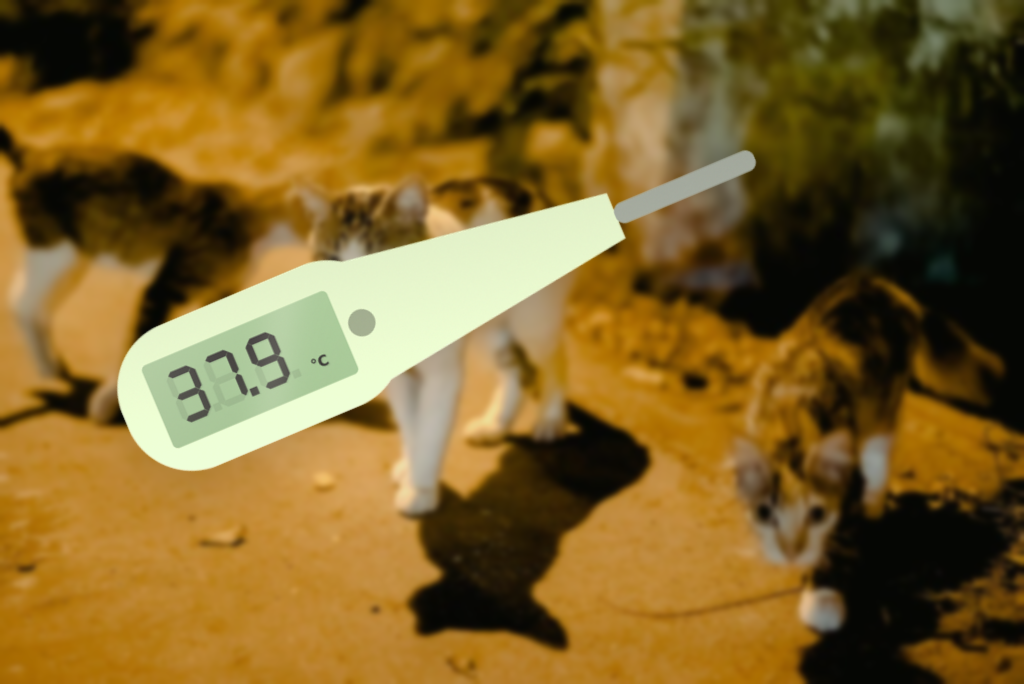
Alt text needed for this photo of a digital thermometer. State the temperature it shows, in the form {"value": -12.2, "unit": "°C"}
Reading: {"value": 37.9, "unit": "°C"}
